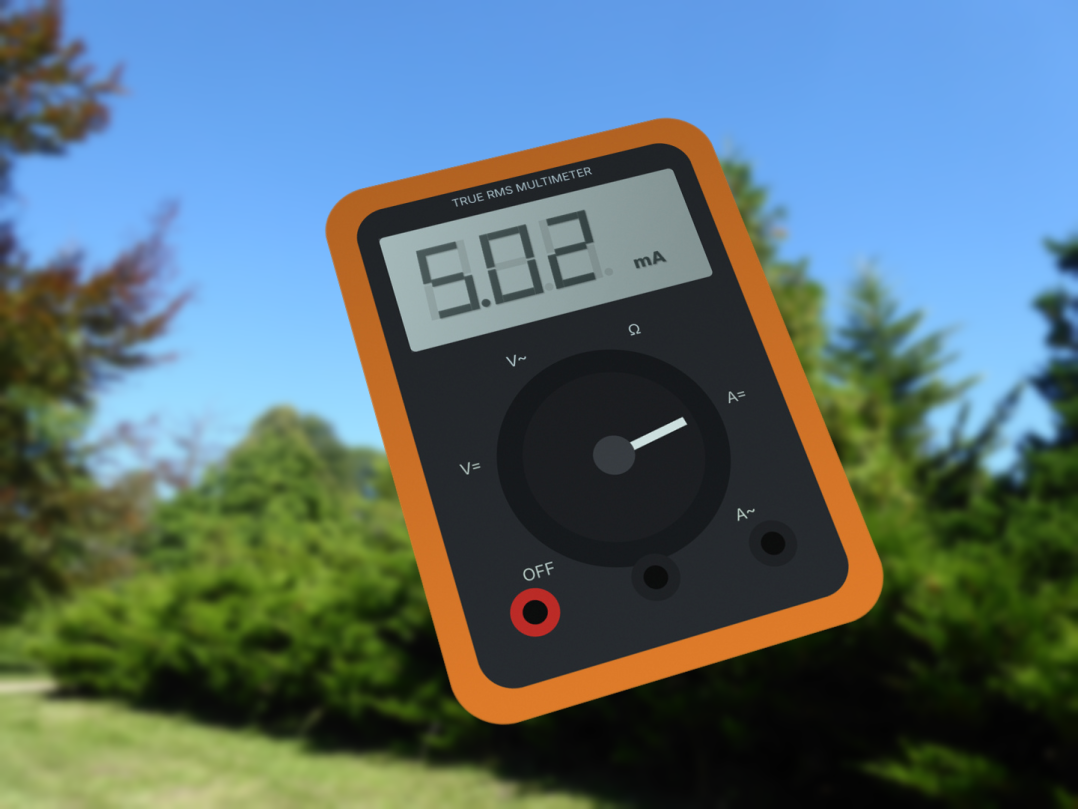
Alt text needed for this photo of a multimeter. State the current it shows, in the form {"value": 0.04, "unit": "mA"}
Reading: {"value": 5.02, "unit": "mA"}
